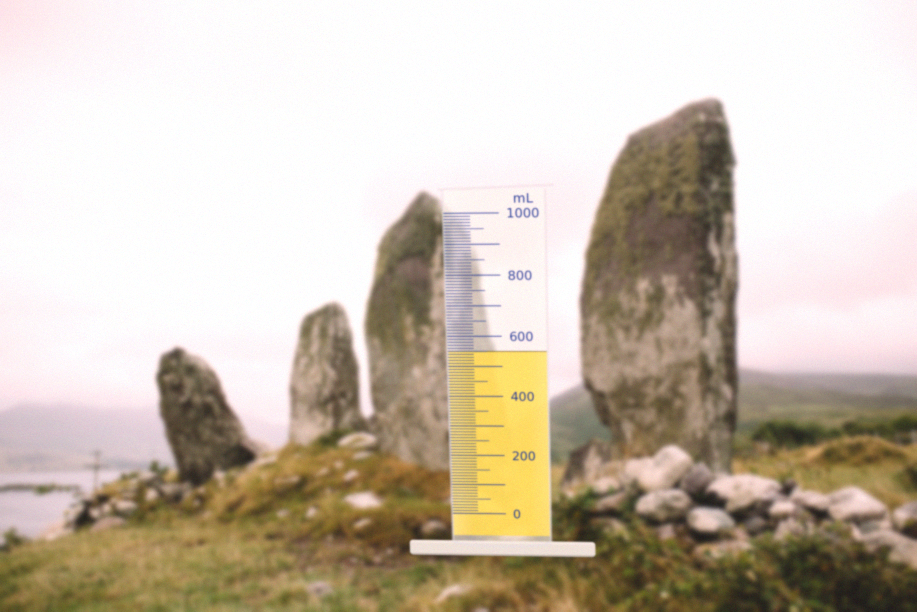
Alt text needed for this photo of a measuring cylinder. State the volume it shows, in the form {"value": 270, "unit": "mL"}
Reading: {"value": 550, "unit": "mL"}
